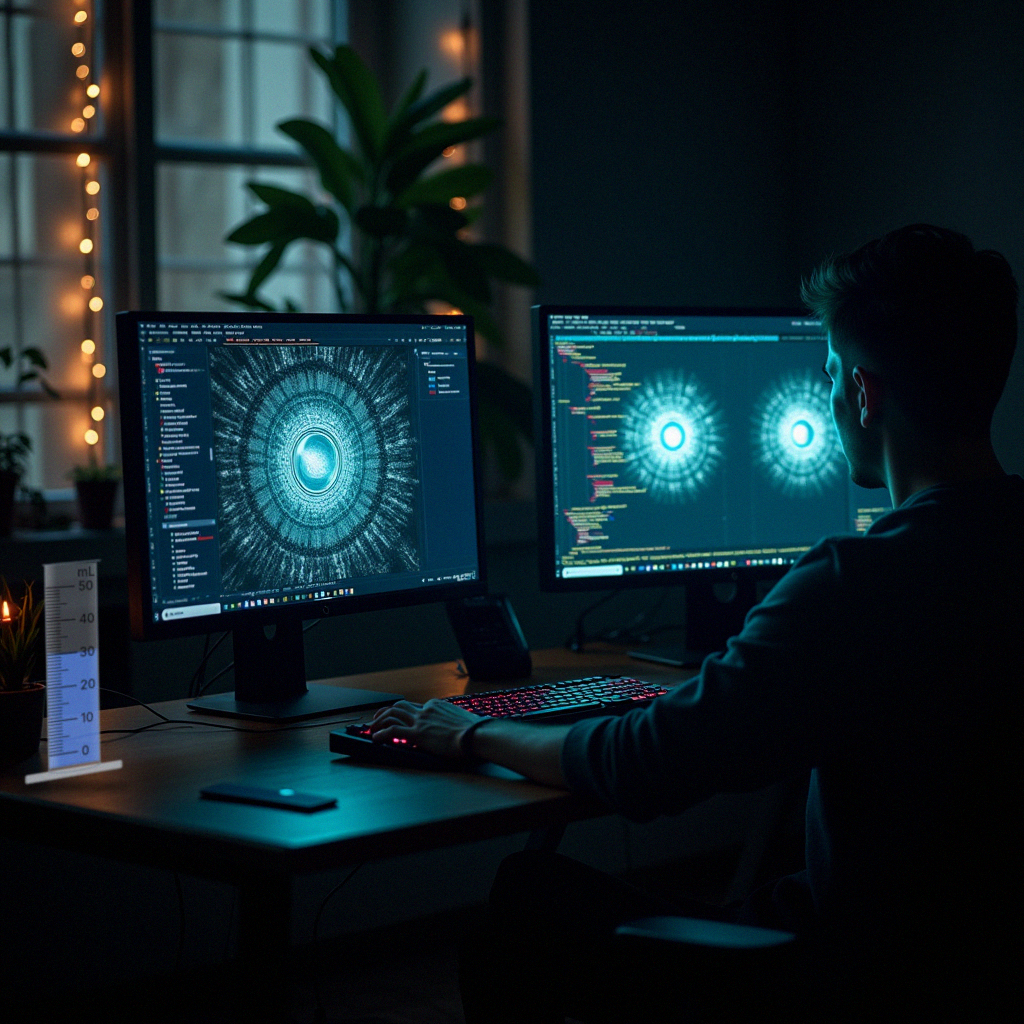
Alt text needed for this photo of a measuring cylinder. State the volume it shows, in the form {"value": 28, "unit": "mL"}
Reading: {"value": 30, "unit": "mL"}
